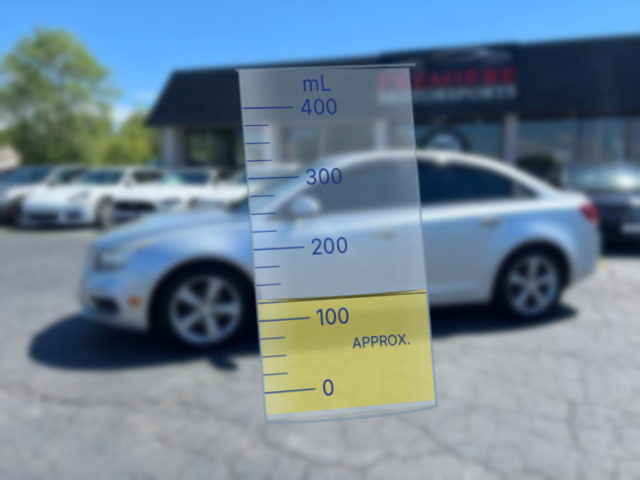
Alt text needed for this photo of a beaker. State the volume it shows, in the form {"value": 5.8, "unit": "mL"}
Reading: {"value": 125, "unit": "mL"}
